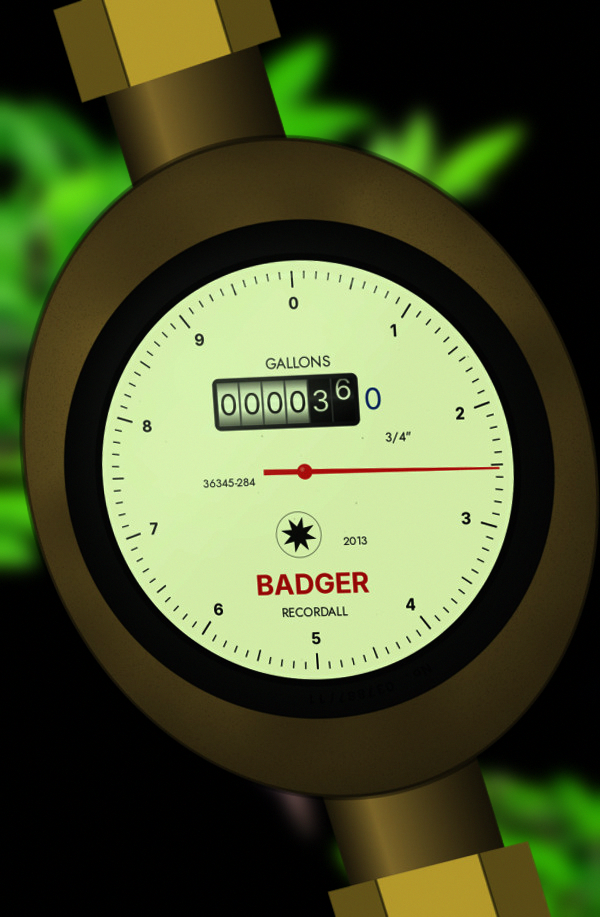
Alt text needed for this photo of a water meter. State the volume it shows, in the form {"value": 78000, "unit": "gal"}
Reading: {"value": 362.5, "unit": "gal"}
